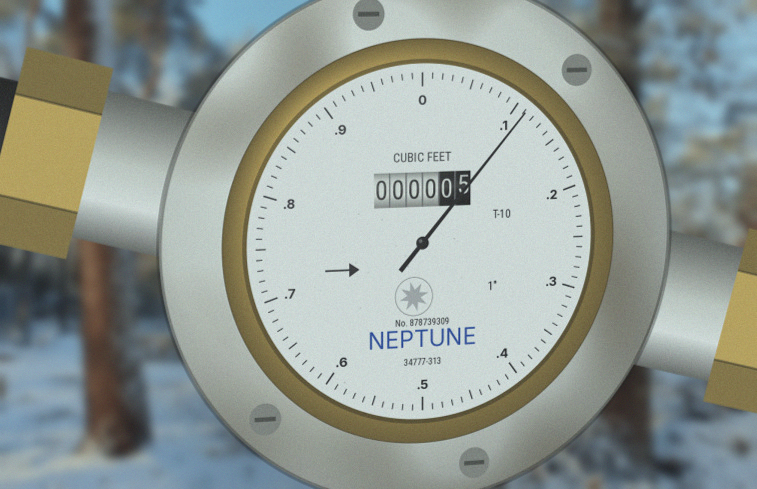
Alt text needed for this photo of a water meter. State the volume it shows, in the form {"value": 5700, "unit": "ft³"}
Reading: {"value": 5.11, "unit": "ft³"}
